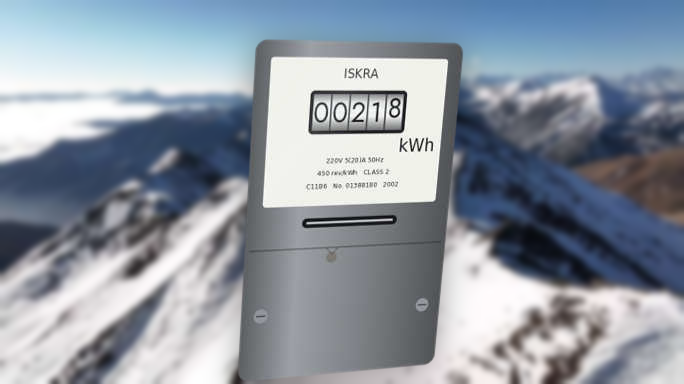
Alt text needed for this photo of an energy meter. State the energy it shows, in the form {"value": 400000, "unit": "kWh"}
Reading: {"value": 218, "unit": "kWh"}
